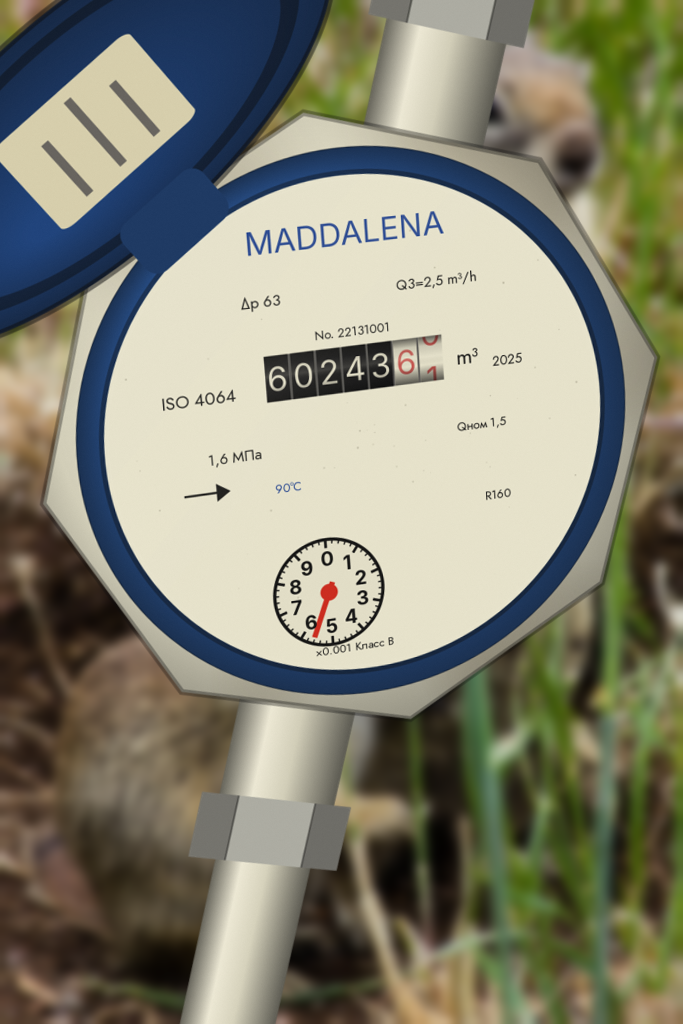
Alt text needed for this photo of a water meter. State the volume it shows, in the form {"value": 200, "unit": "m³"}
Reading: {"value": 60243.605, "unit": "m³"}
